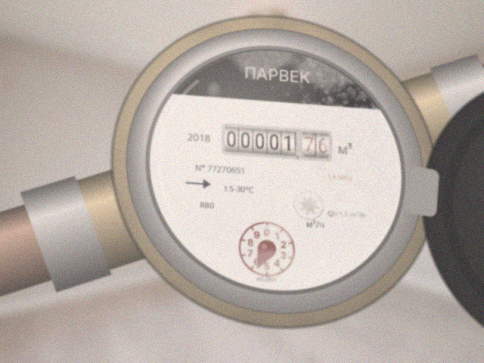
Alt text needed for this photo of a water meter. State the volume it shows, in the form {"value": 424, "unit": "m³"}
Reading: {"value": 1.765, "unit": "m³"}
